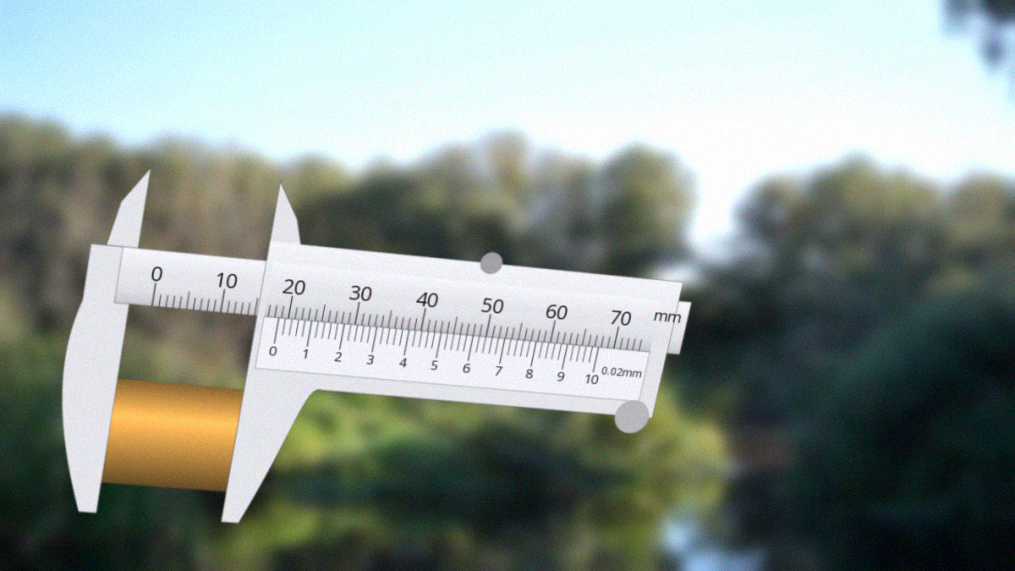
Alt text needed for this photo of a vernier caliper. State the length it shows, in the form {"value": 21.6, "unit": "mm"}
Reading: {"value": 18.6, "unit": "mm"}
